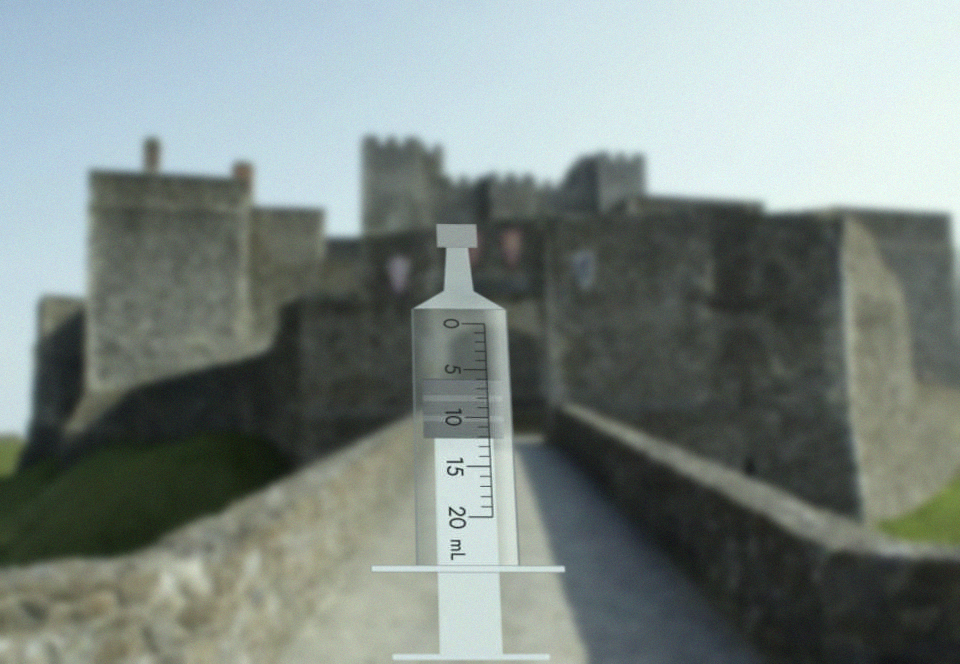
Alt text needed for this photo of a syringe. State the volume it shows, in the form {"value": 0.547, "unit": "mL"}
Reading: {"value": 6, "unit": "mL"}
